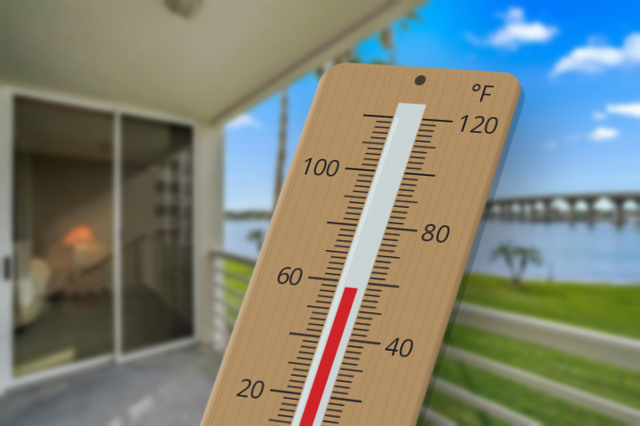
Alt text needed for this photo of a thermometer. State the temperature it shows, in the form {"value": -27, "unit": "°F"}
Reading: {"value": 58, "unit": "°F"}
